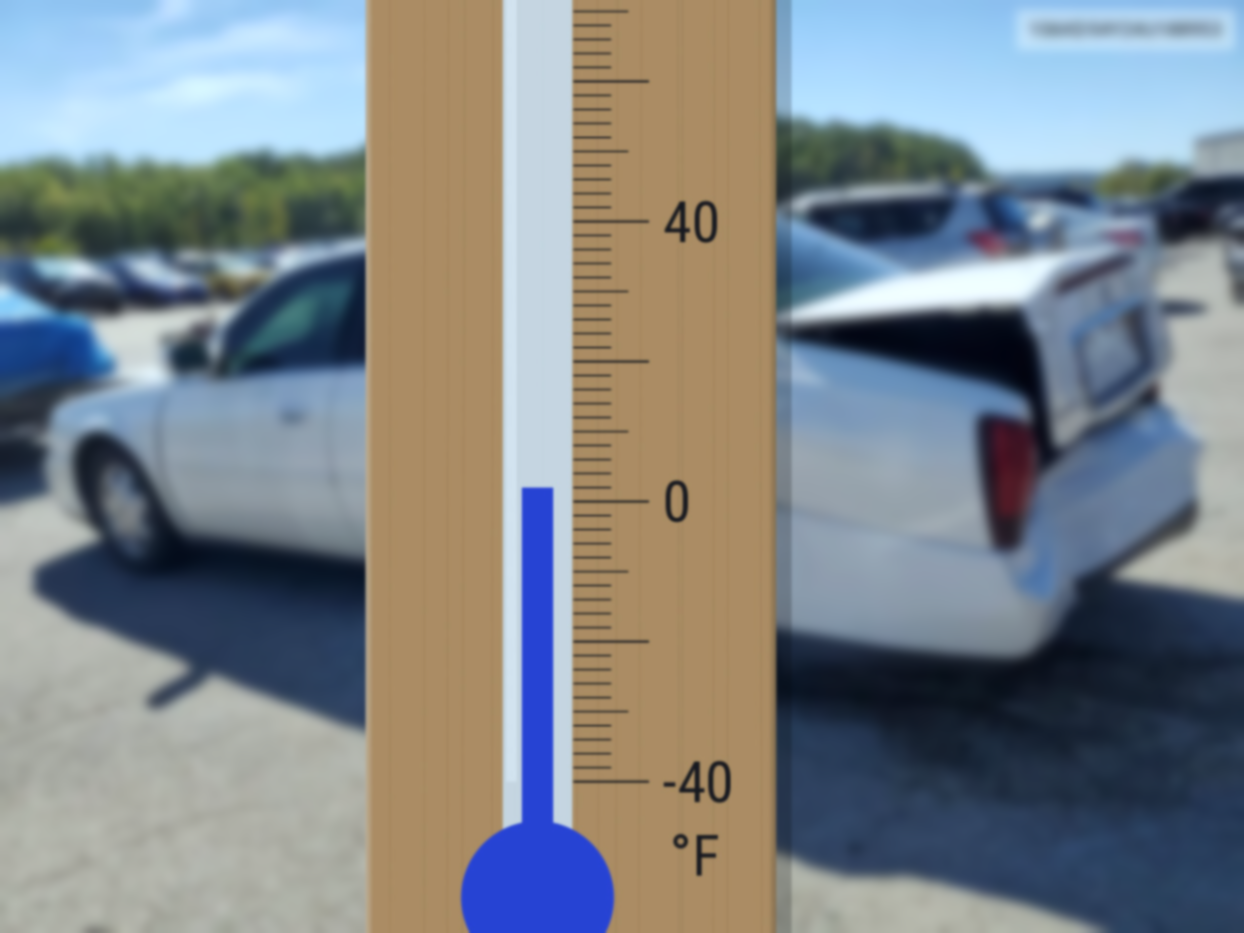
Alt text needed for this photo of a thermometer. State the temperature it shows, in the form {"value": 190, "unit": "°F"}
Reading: {"value": 2, "unit": "°F"}
